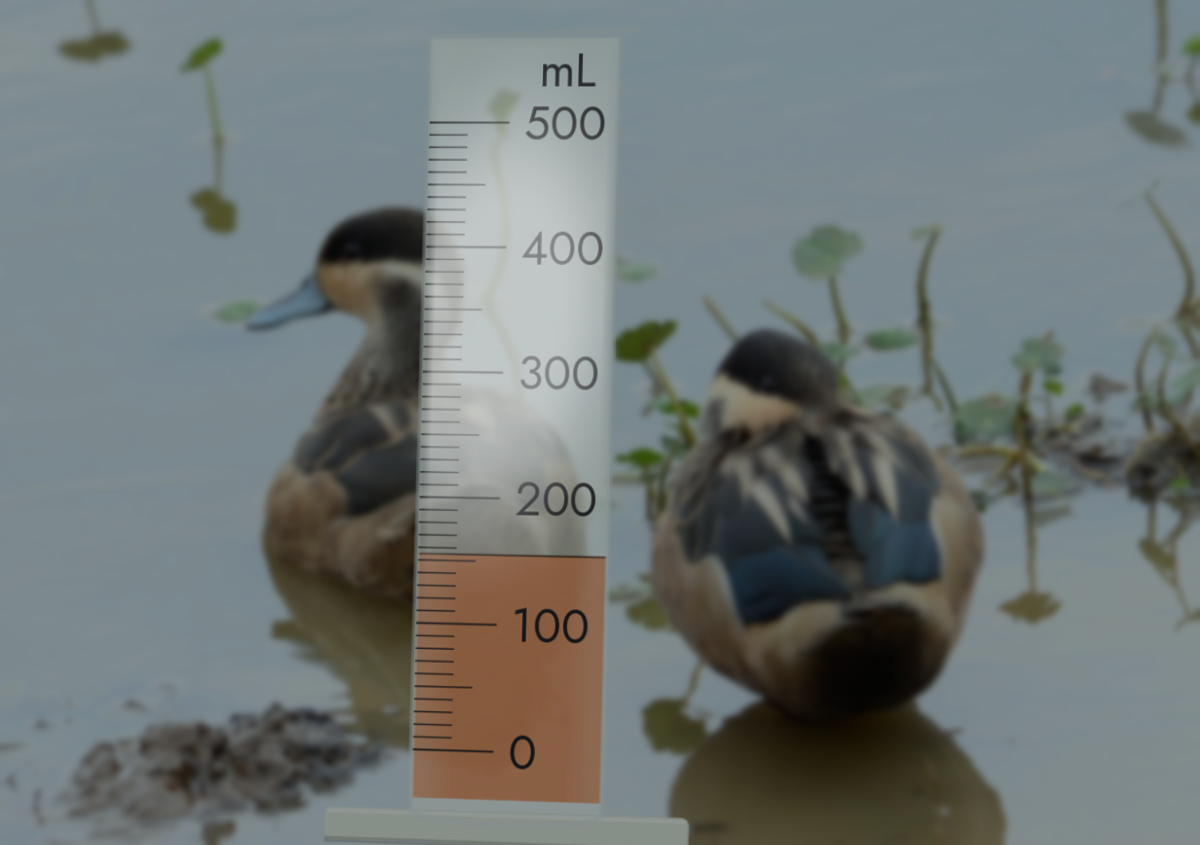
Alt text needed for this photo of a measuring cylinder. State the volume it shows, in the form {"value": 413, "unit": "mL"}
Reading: {"value": 155, "unit": "mL"}
